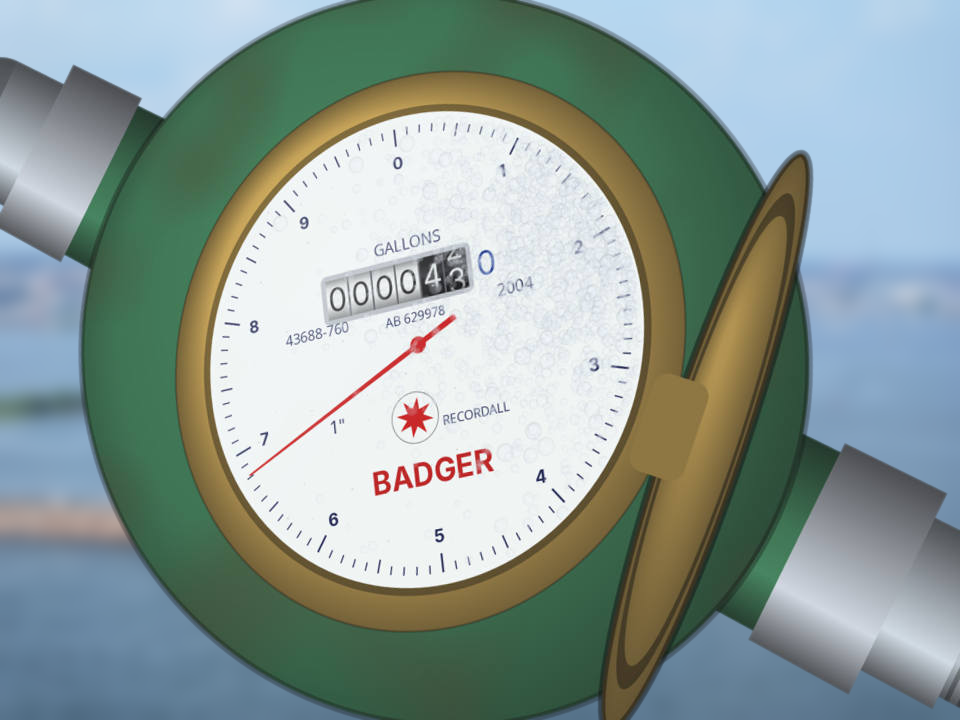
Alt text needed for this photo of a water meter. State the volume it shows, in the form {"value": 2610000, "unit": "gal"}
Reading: {"value": 426.8, "unit": "gal"}
